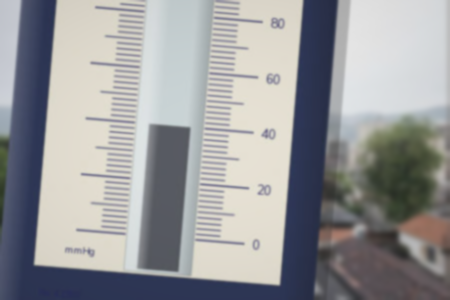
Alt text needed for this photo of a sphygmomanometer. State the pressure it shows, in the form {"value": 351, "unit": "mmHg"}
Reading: {"value": 40, "unit": "mmHg"}
